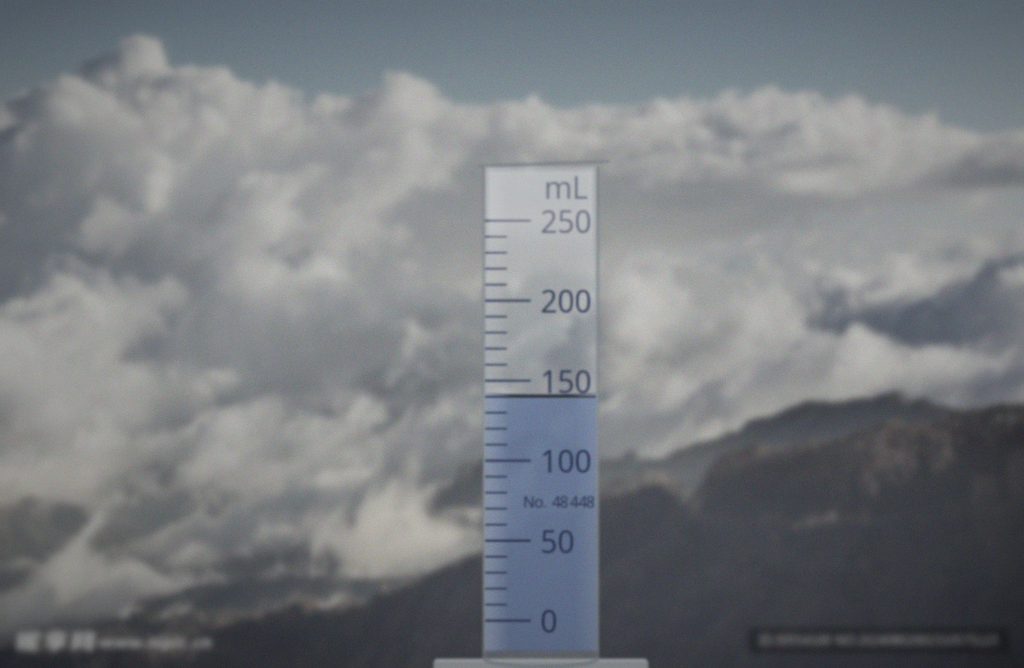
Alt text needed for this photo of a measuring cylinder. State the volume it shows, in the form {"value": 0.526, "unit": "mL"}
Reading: {"value": 140, "unit": "mL"}
